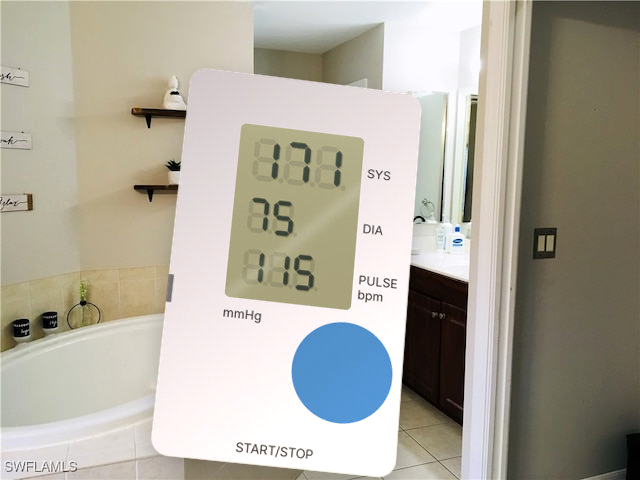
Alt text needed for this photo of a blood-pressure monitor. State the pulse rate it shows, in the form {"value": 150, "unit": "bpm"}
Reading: {"value": 115, "unit": "bpm"}
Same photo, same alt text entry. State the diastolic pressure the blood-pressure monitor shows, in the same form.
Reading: {"value": 75, "unit": "mmHg"}
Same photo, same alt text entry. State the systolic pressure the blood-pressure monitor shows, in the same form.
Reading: {"value": 171, "unit": "mmHg"}
